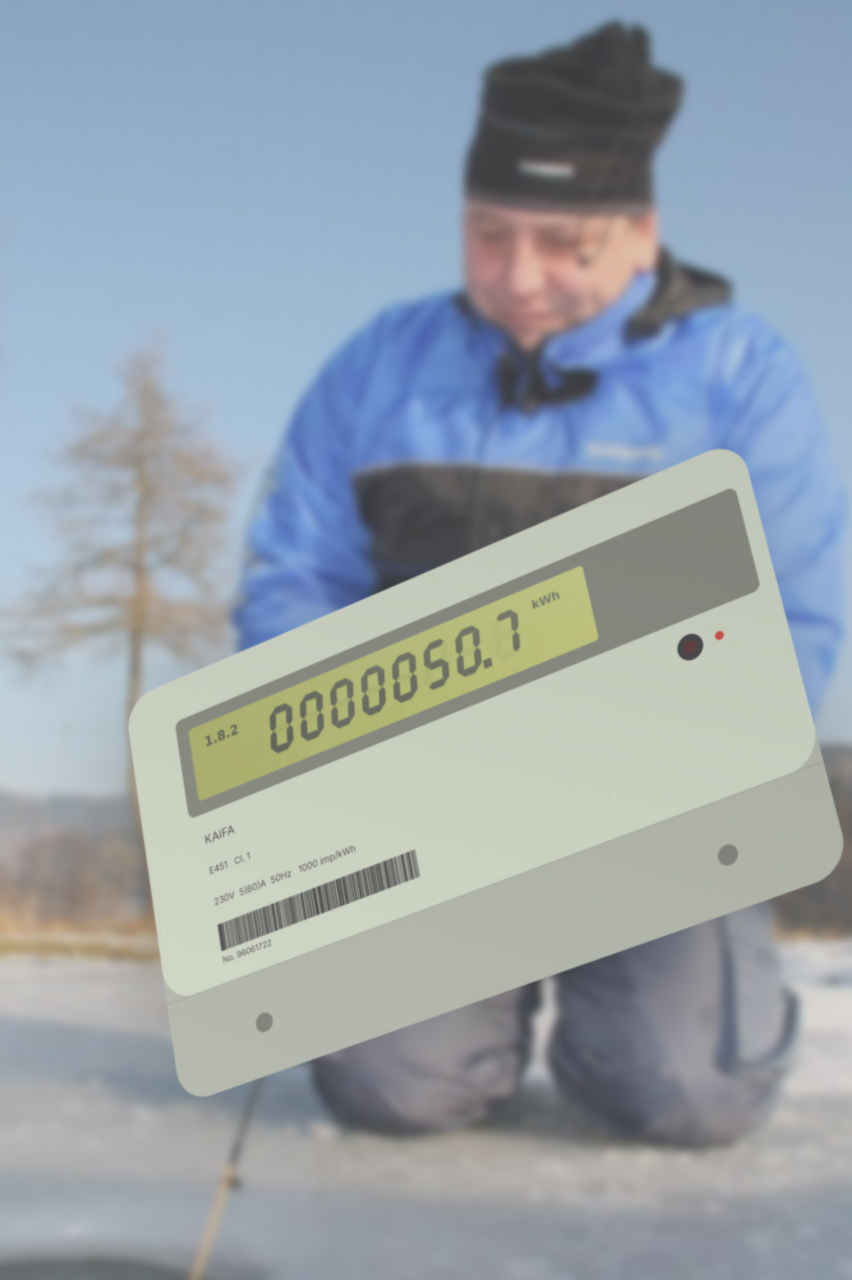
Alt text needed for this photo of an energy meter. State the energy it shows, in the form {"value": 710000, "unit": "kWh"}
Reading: {"value": 50.7, "unit": "kWh"}
